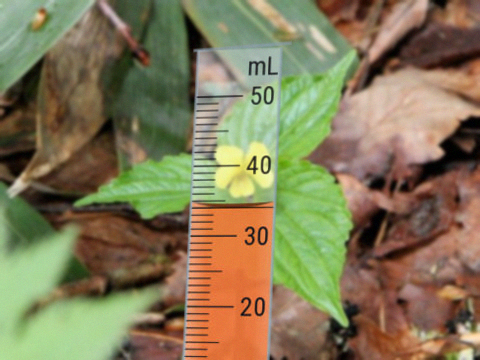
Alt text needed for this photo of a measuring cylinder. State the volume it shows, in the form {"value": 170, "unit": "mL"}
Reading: {"value": 34, "unit": "mL"}
